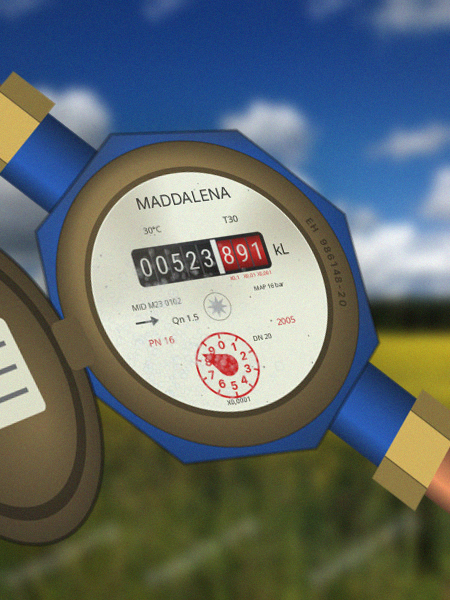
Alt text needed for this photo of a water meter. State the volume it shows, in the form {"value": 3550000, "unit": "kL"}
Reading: {"value": 523.8918, "unit": "kL"}
